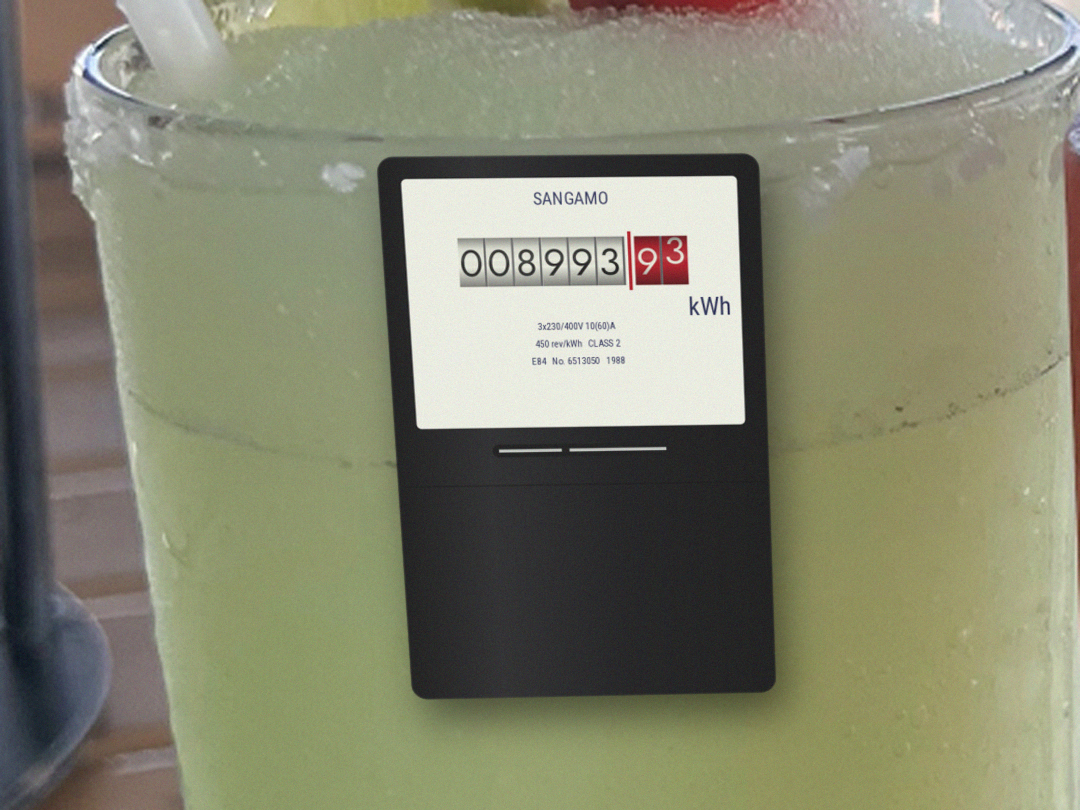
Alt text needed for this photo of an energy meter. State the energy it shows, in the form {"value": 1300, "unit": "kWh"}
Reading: {"value": 8993.93, "unit": "kWh"}
